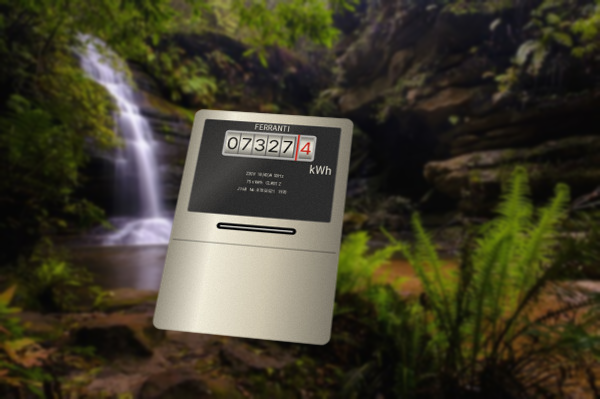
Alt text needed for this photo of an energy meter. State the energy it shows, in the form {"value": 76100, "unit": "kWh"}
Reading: {"value": 7327.4, "unit": "kWh"}
